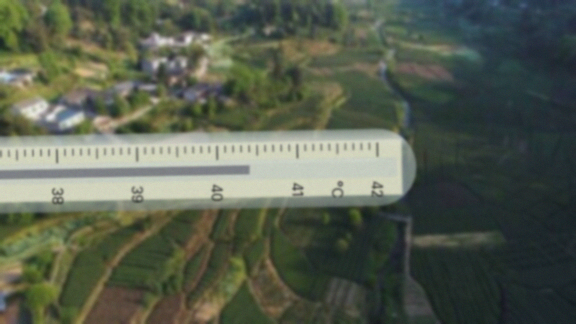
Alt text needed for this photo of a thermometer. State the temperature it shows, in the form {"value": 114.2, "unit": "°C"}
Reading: {"value": 40.4, "unit": "°C"}
